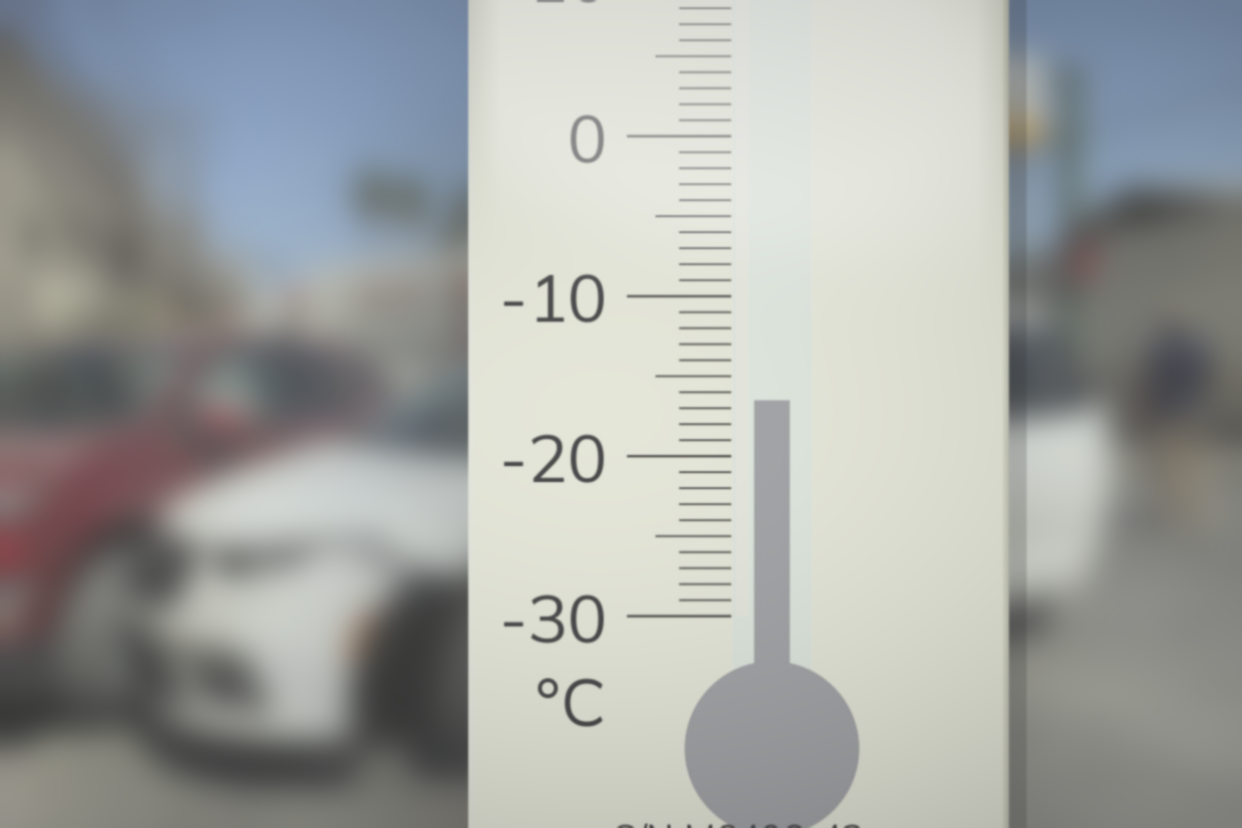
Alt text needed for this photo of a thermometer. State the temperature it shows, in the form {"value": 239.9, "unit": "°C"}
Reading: {"value": -16.5, "unit": "°C"}
